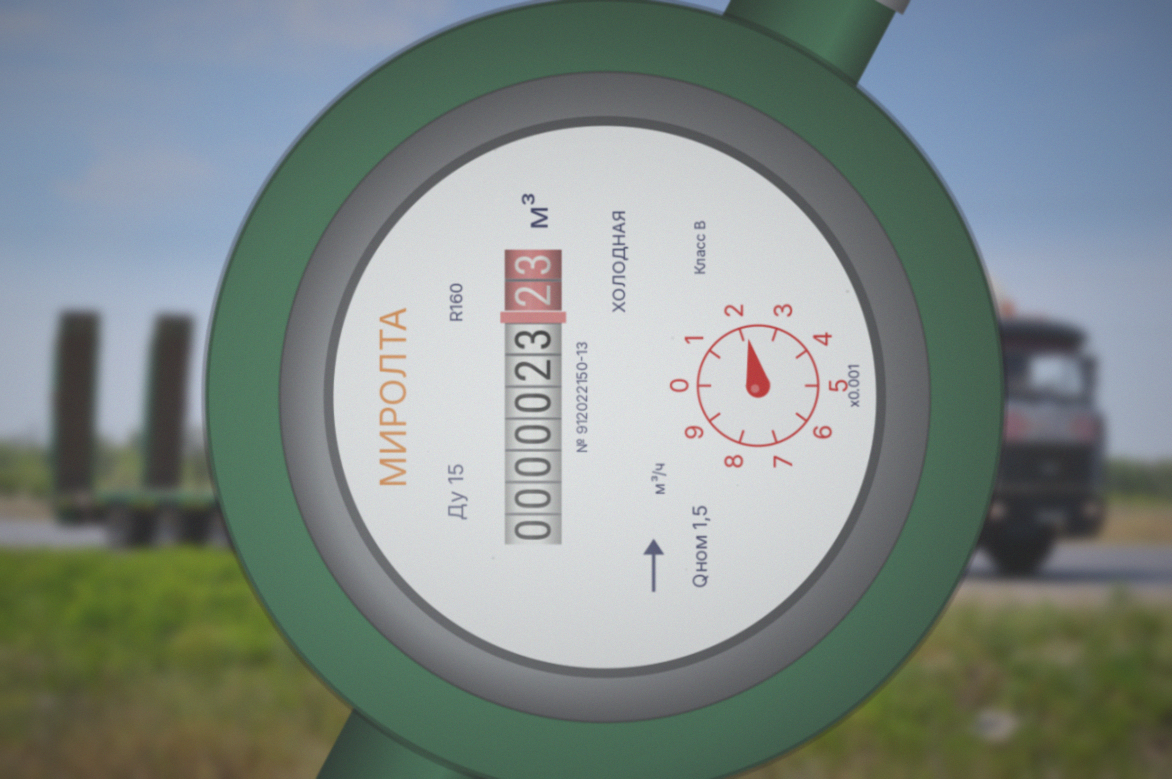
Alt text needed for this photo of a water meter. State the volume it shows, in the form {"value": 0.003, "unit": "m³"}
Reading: {"value": 23.232, "unit": "m³"}
